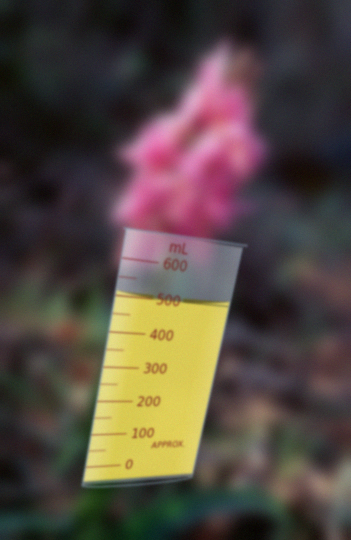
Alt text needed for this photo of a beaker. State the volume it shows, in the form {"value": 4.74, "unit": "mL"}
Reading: {"value": 500, "unit": "mL"}
